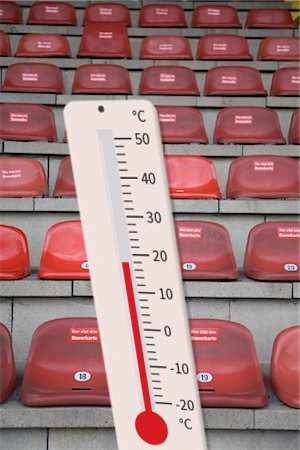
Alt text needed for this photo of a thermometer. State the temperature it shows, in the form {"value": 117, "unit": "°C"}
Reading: {"value": 18, "unit": "°C"}
